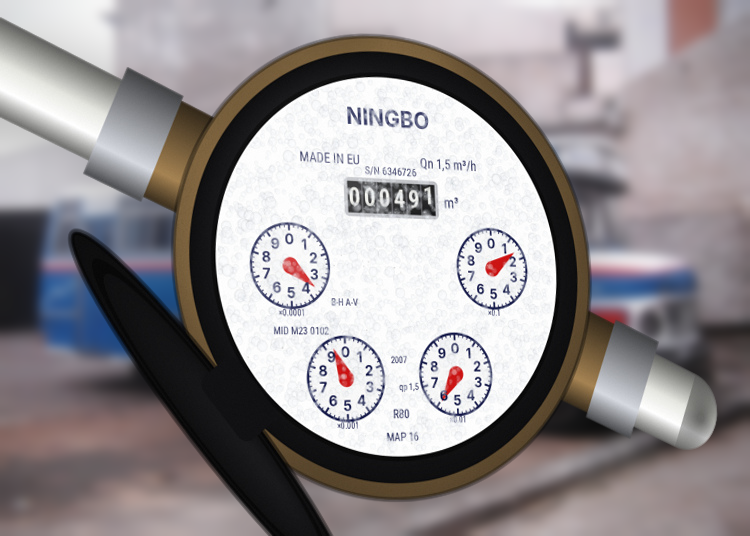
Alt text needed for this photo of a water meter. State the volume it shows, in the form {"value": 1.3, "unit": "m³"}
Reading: {"value": 491.1593, "unit": "m³"}
